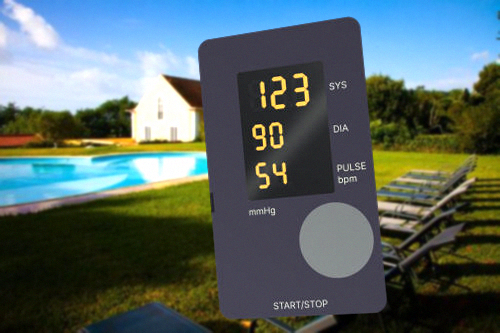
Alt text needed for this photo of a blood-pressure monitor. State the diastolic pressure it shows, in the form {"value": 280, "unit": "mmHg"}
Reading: {"value": 90, "unit": "mmHg"}
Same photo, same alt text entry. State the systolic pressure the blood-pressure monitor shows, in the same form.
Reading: {"value": 123, "unit": "mmHg"}
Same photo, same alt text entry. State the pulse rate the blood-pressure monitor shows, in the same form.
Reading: {"value": 54, "unit": "bpm"}
